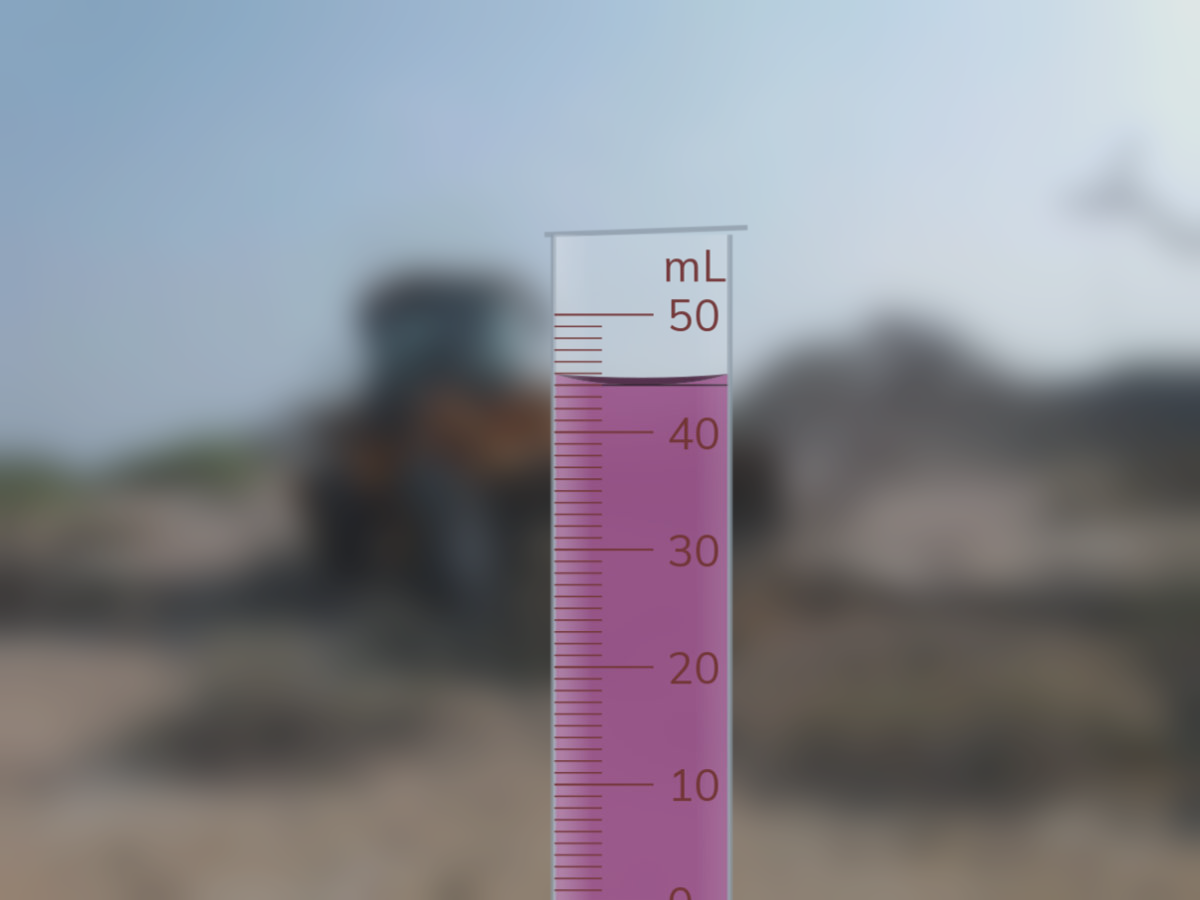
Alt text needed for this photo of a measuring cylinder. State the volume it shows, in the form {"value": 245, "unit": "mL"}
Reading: {"value": 44, "unit": "mL"}
